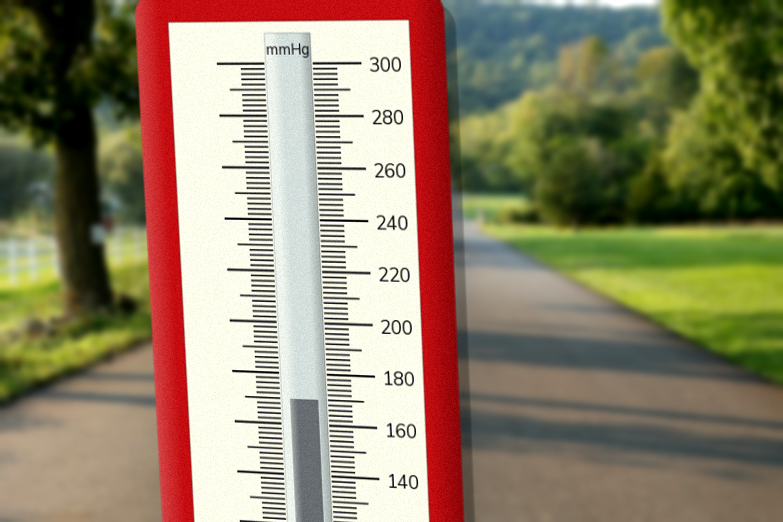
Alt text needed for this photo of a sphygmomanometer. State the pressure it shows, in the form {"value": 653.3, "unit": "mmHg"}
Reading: {"value": 170, "unit": "mmHg"}
